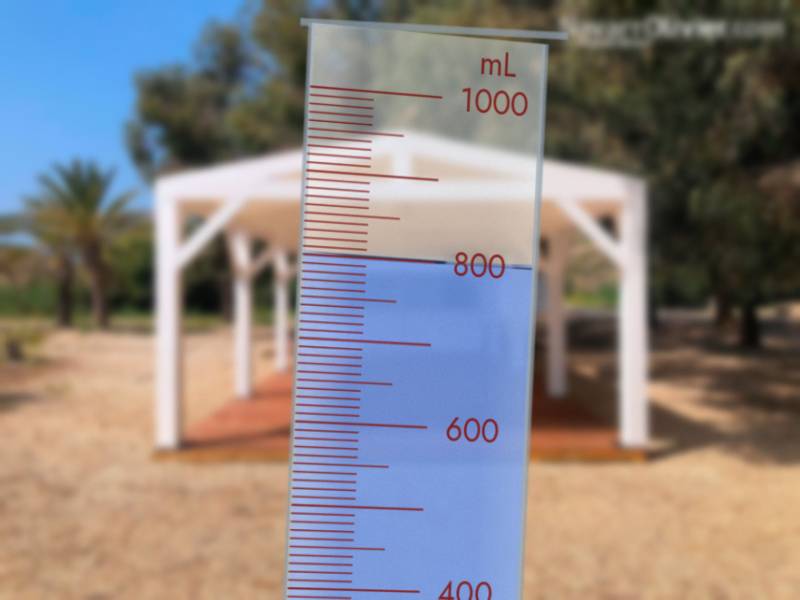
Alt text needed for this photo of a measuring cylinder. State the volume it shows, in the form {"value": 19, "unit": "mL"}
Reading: {"value": 800, "unit": "mL"}
